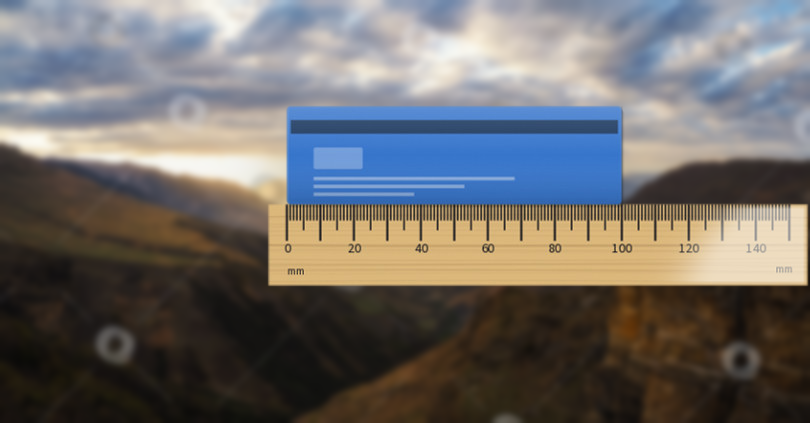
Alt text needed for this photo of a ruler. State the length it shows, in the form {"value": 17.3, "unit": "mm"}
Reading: {"value": 100, "unit": "mm"}
